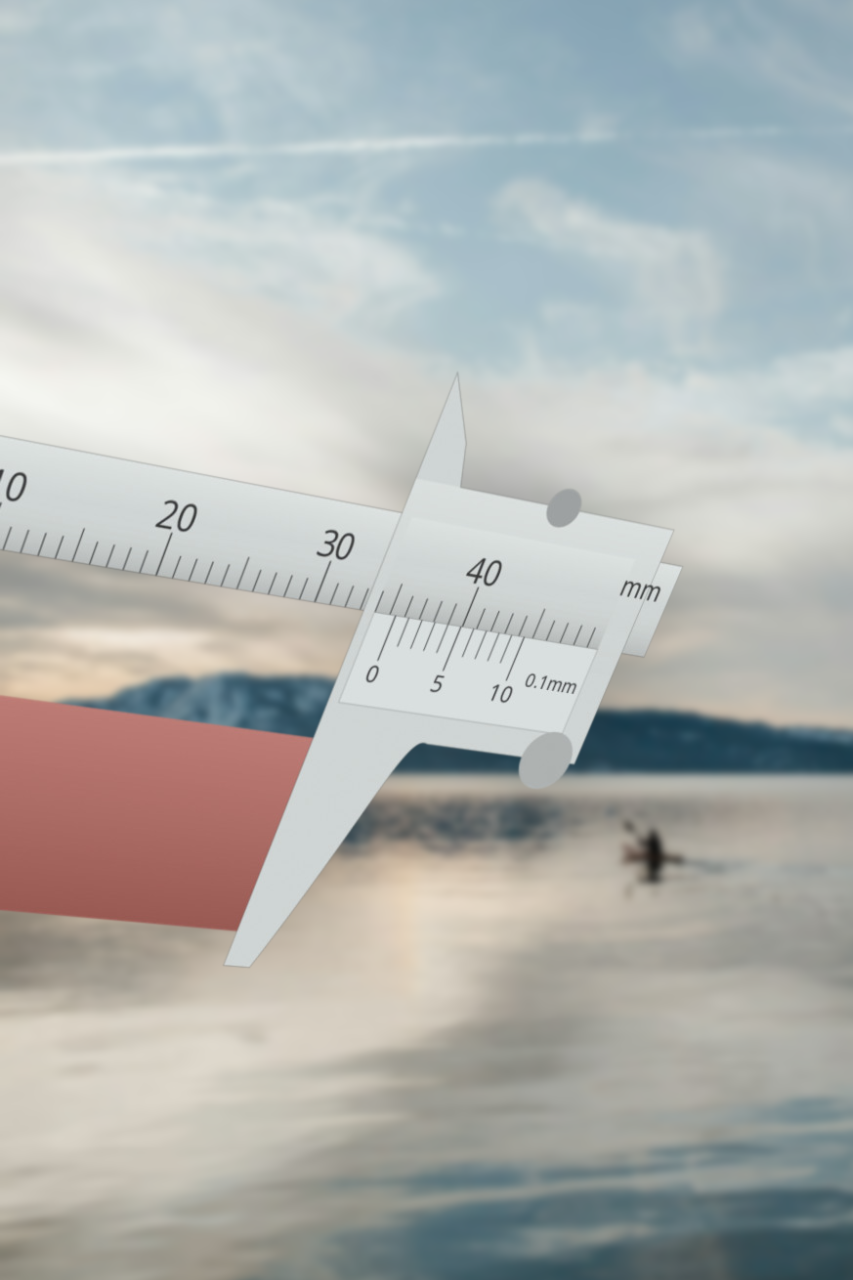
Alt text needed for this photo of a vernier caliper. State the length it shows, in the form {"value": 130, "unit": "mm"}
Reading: {"value": 35.4, "unit": "mm"}
